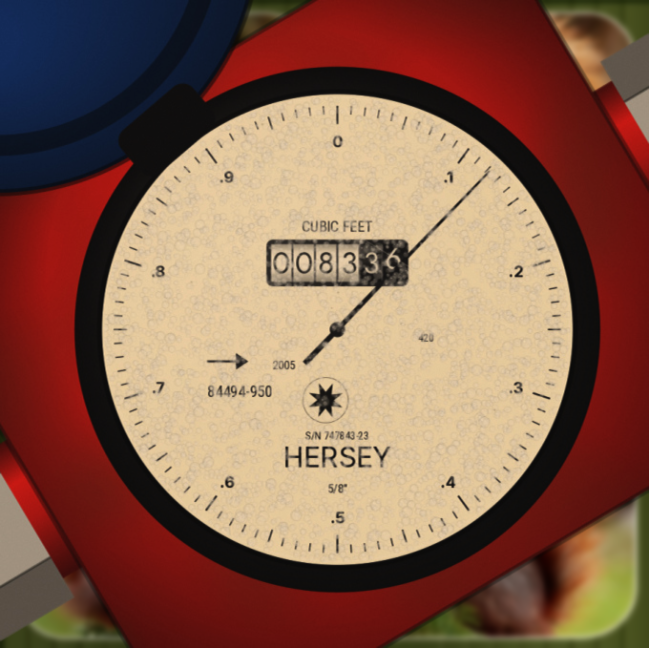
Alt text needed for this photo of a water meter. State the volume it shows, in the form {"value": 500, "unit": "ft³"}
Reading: {"value": 8336.12, "unit": "ft³"}
